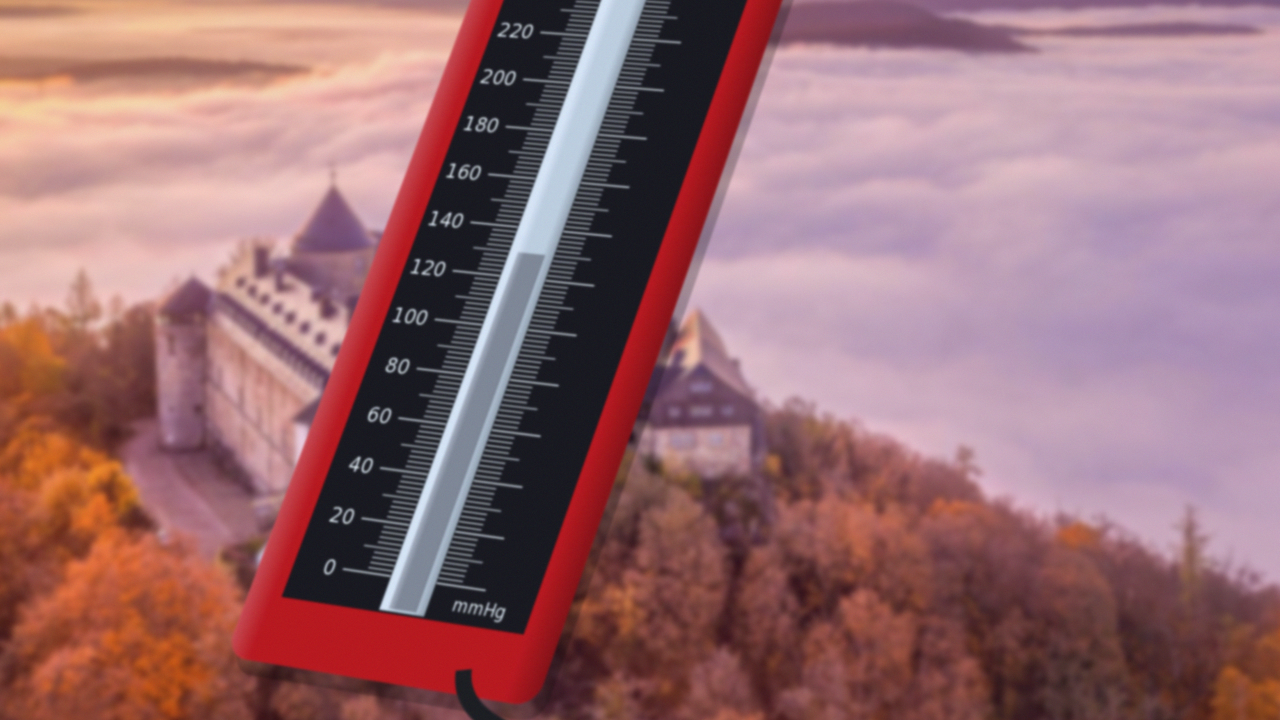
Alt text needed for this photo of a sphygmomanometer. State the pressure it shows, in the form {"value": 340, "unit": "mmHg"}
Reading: {"value": 130, "unit": "mmHg"}
